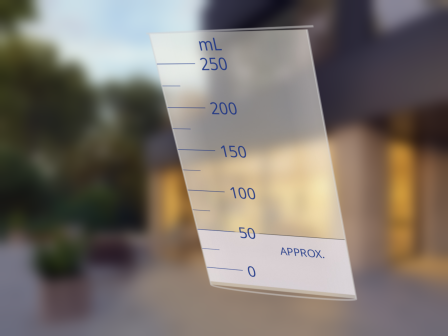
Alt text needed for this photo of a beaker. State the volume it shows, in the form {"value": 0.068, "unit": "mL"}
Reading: {"value": 50, "unit": "mL"}
